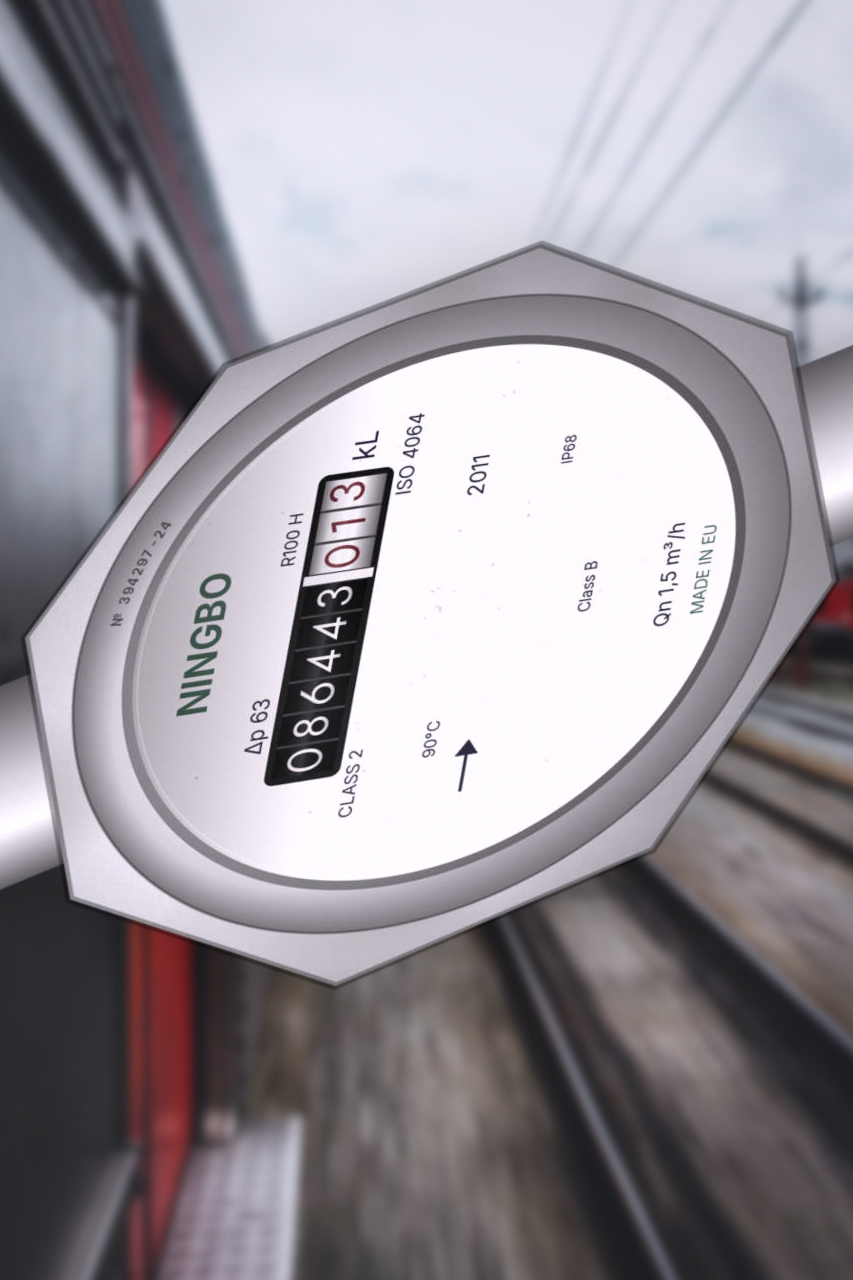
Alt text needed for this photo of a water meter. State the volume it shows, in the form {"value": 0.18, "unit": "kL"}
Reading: {"value": 86443.013, "unit": "kL"}
